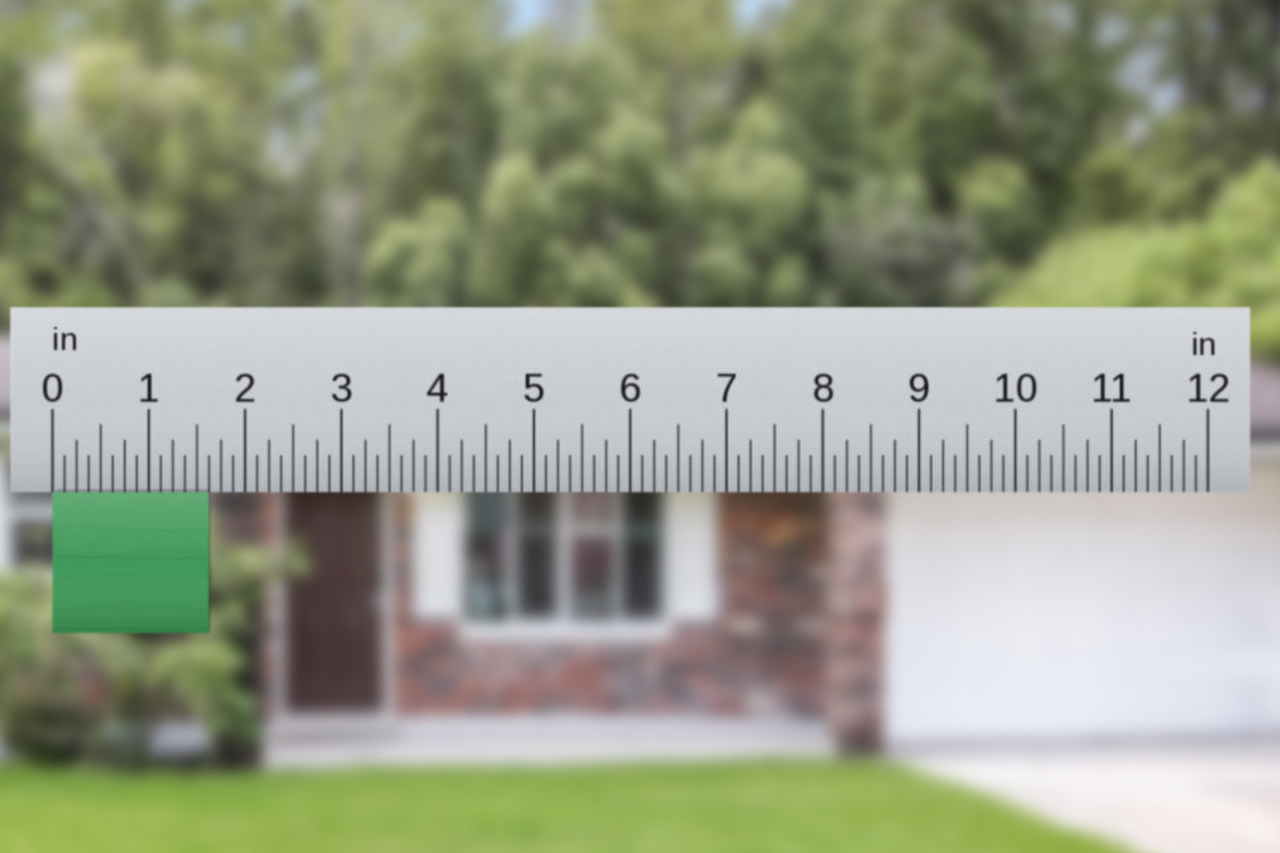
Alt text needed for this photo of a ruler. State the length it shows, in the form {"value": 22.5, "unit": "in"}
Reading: {"value": 1.625, "unit": "in"}
